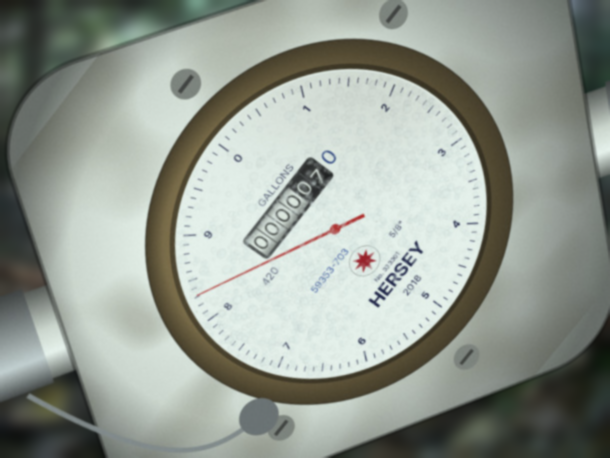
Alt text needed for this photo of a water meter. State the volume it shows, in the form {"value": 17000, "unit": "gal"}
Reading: {"value": 68.3, "unit": "gal"}
